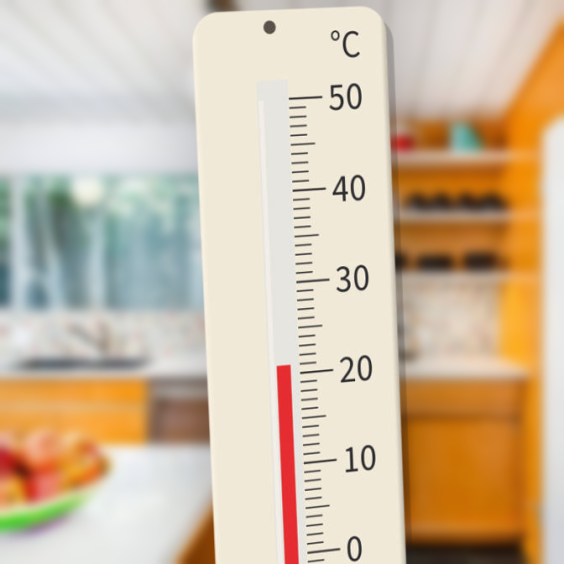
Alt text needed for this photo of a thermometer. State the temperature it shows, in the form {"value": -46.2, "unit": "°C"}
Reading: {"value": 21, "unit": "°C"}
